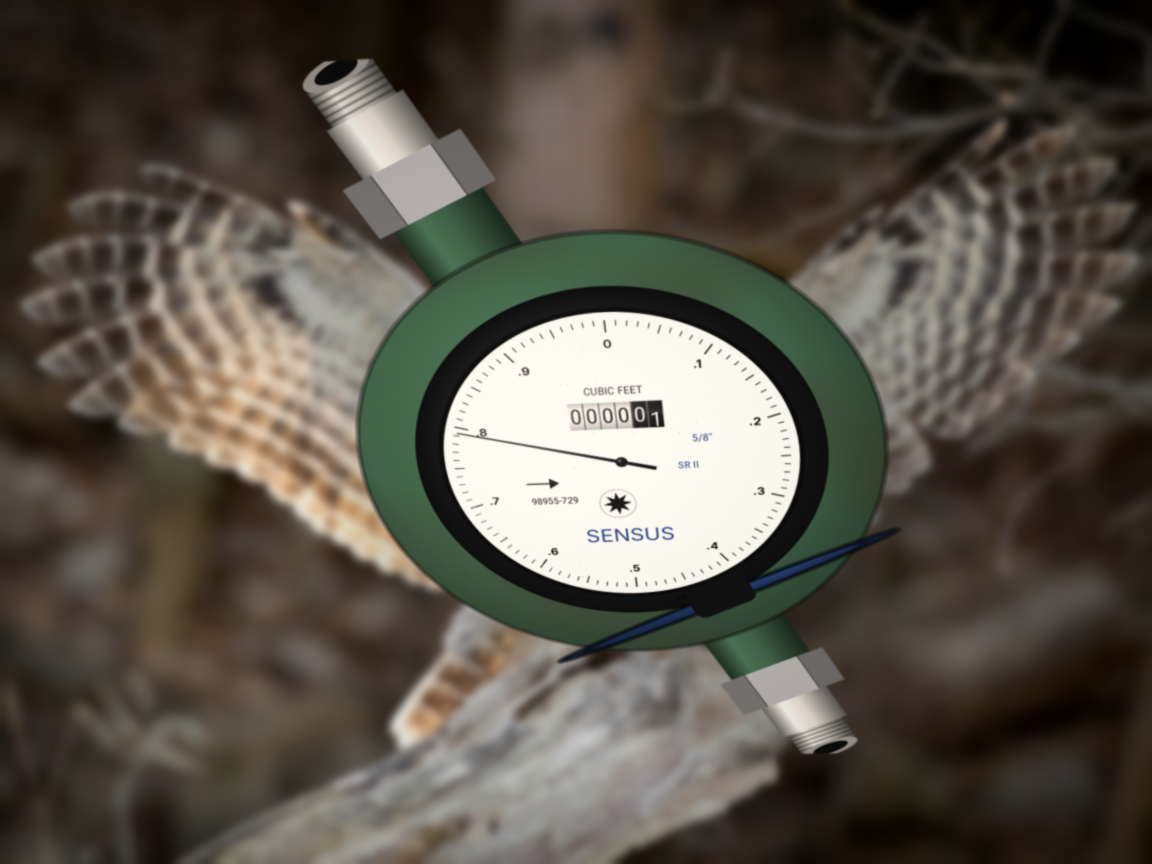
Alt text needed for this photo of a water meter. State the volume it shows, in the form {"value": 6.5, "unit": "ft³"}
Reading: {"value": 0.79, "unit": "ft³"}
